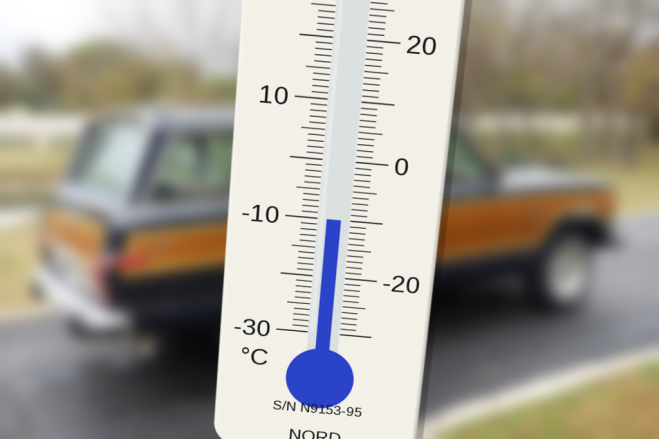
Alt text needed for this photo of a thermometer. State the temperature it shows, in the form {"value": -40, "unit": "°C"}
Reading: {"value": -10, "unit": "°C"}
